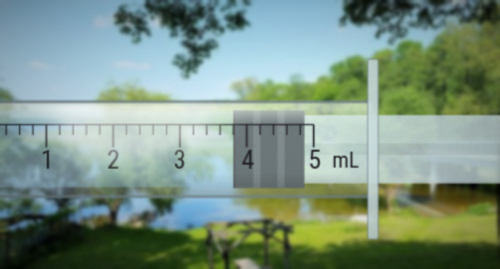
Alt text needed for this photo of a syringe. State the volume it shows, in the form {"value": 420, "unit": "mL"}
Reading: {"value": 3.8, "unit": "mL"}
